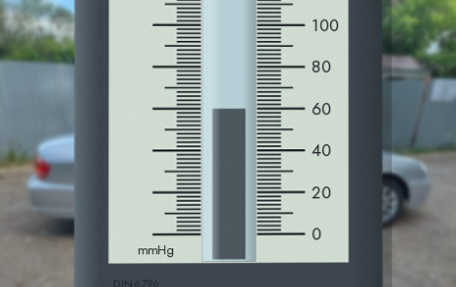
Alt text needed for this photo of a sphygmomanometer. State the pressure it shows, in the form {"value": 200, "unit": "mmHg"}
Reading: {"value": 60, "unit": "mmHg"}
